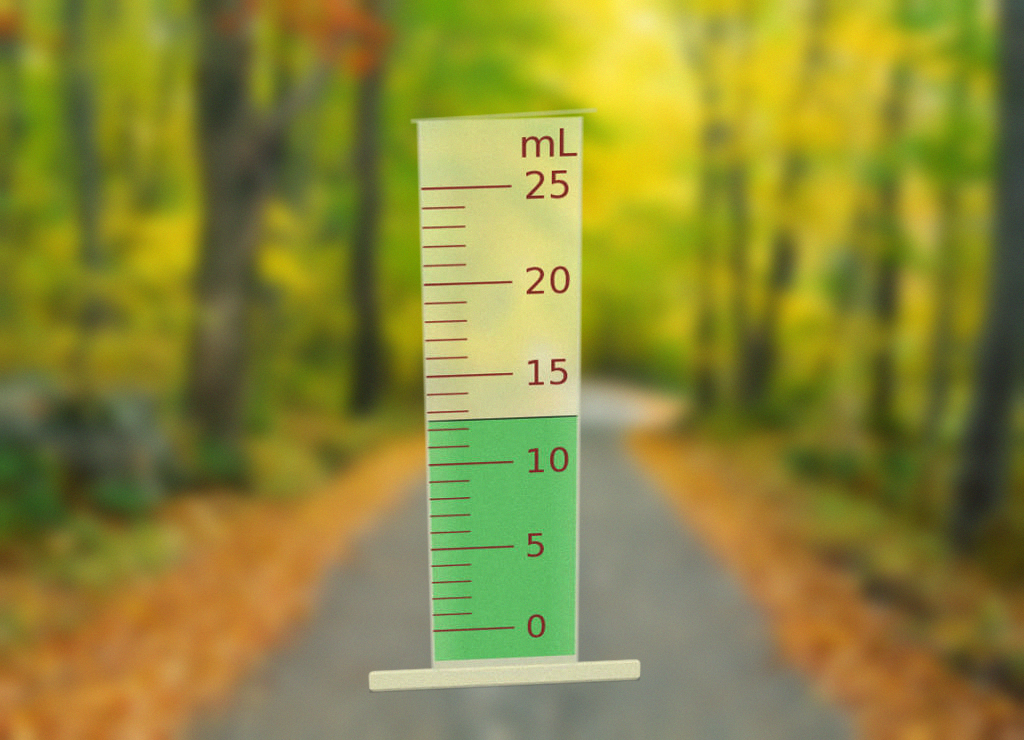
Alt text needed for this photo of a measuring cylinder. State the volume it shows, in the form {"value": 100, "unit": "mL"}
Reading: {"value": 12.5, "unit": "mL"}
